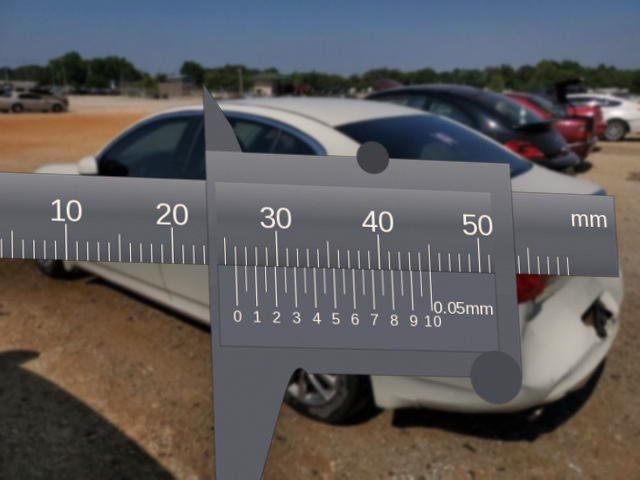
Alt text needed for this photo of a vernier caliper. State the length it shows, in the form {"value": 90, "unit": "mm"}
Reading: {"value": 26.0, "unit": "mm"}
